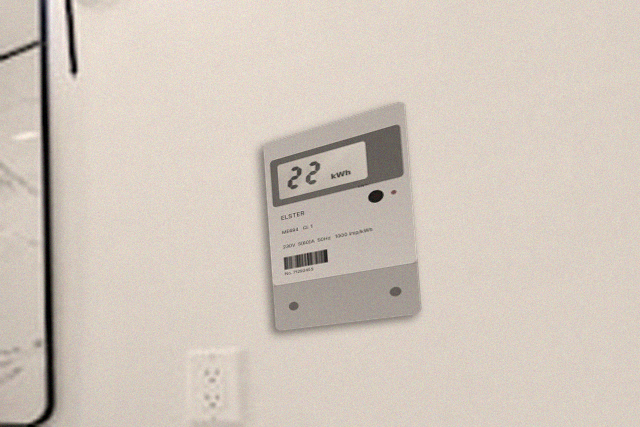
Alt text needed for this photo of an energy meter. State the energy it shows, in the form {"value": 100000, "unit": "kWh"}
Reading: {"value": 22, "unit": "kWh"}
